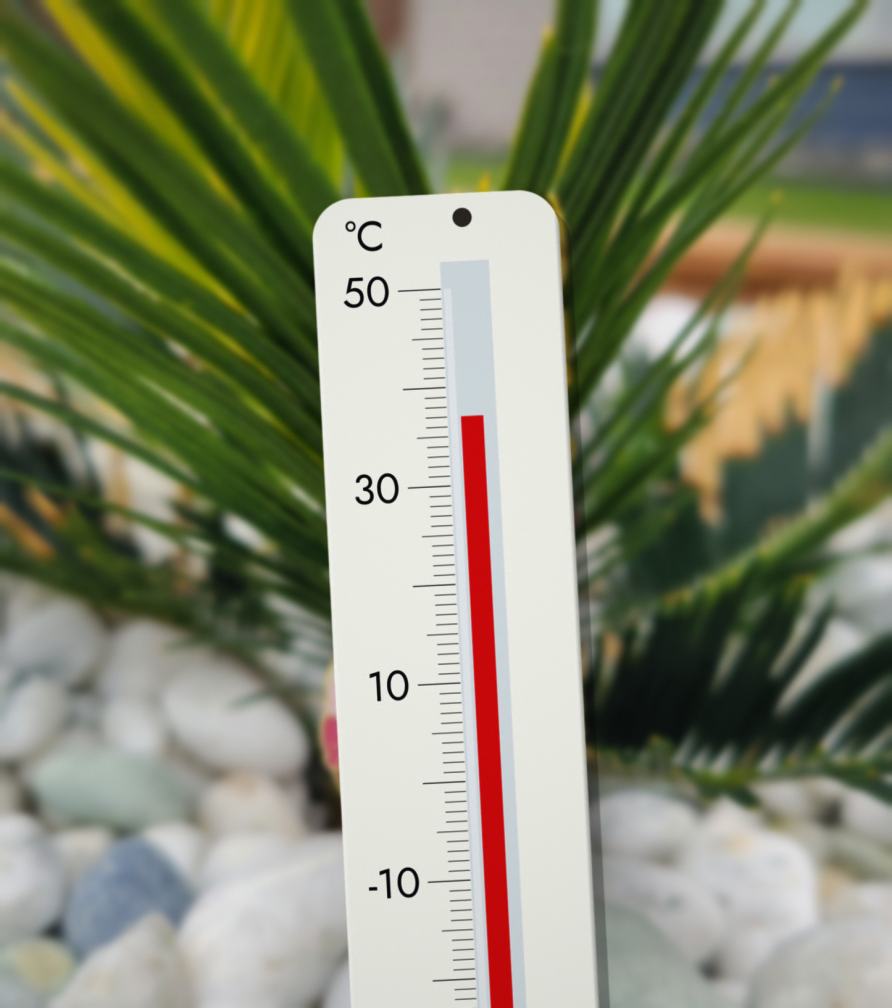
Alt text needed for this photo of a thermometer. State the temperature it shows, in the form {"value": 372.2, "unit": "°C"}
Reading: {"value": 37, "unit": "°C"}
